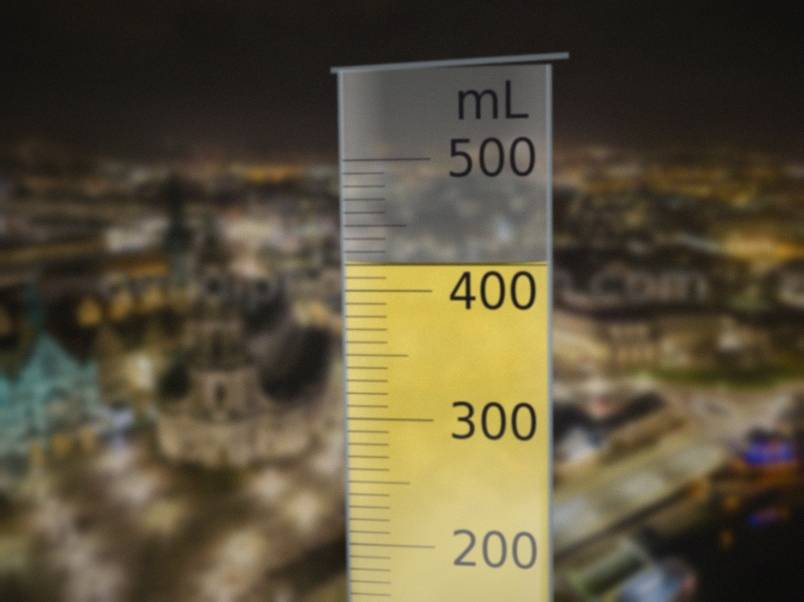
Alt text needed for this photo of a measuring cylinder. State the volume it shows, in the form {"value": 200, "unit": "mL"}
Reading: {"value": 420, "unit": "mL"}
